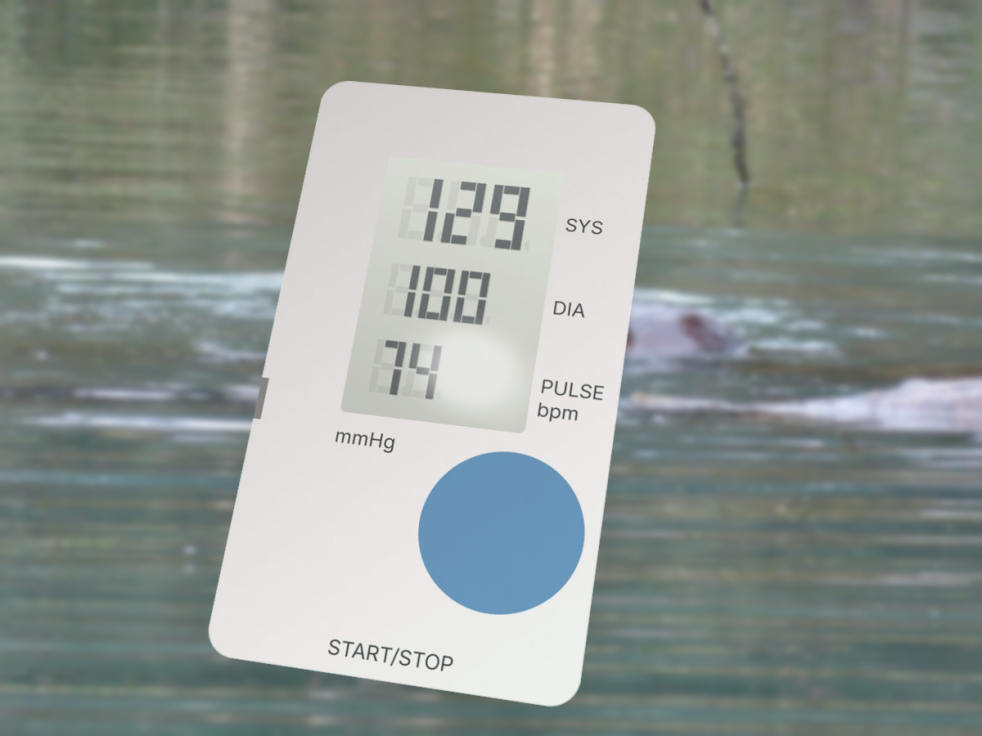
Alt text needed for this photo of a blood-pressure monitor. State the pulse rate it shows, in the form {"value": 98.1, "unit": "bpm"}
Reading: {"value": 74, "unit": "bpm"}
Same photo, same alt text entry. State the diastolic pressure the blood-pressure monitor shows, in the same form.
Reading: {"value": 100, "unit": "mmHg"}
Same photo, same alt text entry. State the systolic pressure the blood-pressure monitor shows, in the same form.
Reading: {"value": 129, "unit": "mmHg"}
